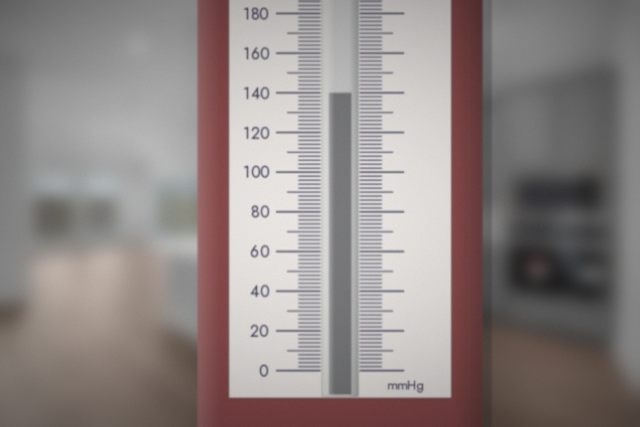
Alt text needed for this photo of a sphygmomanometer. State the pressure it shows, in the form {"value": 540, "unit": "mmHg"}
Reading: {"value": 140, "unit": "mmHg"}
